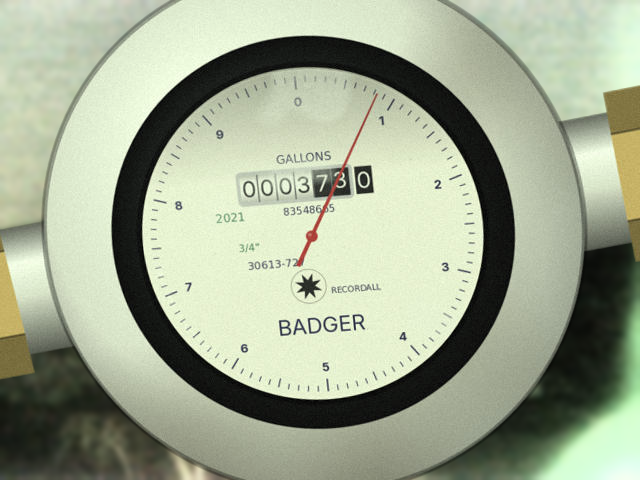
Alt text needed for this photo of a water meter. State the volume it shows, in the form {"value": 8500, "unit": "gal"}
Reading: {"value": 3730.8, "unit": "gal"}
